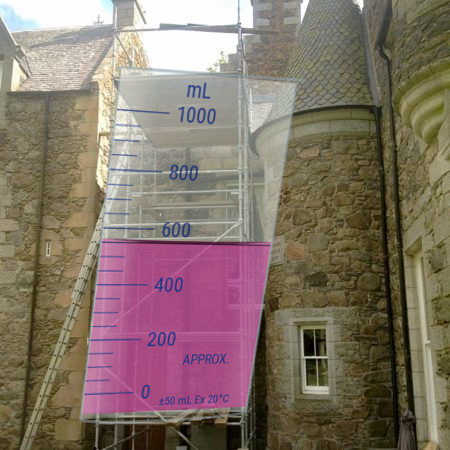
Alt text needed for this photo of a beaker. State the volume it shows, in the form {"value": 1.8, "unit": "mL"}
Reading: {"value": 550, "unit": "mL"}
